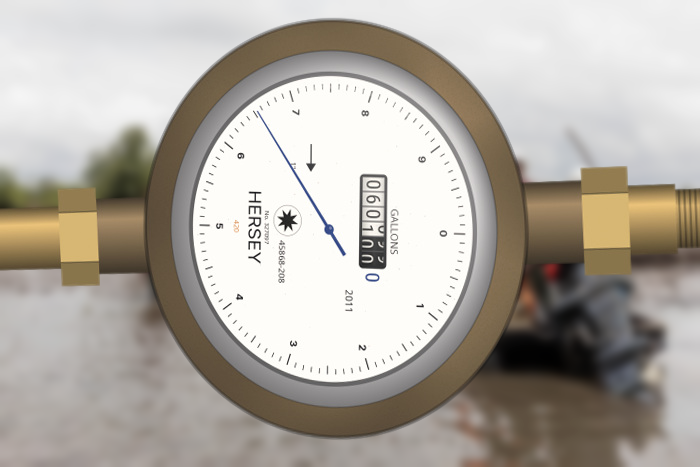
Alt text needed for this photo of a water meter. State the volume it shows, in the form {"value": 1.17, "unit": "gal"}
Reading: {"value": 600996.5, "unit": "gal"}
